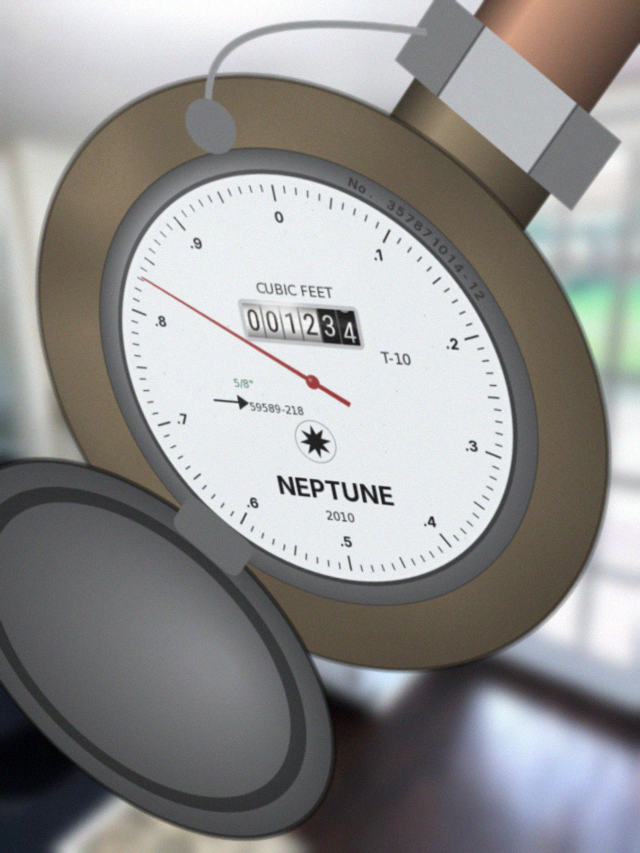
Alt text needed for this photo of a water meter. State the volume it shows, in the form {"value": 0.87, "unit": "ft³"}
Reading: {"value": 1233.83, "unit": "ft³"}
